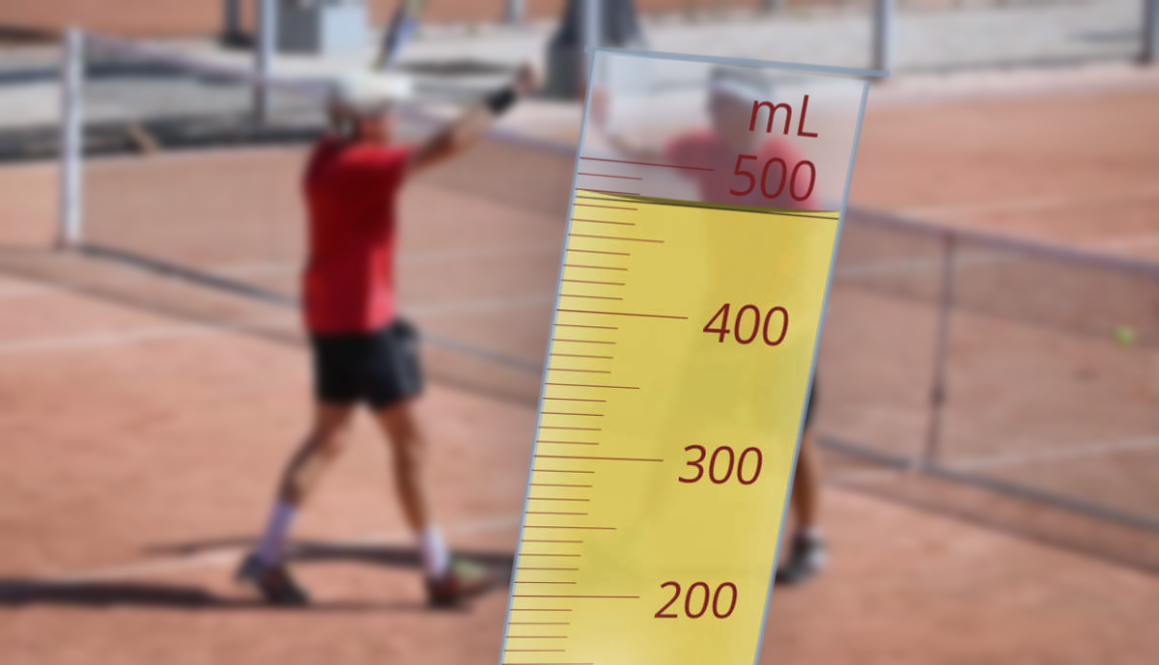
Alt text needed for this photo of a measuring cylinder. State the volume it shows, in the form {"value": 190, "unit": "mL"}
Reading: {"value": 475, "unit": "mL"}
